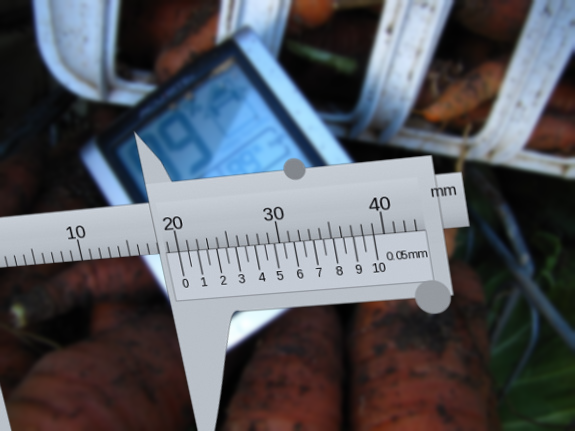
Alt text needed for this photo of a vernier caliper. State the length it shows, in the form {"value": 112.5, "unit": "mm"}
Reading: {"value": 20.0, "unit": "mm"}
